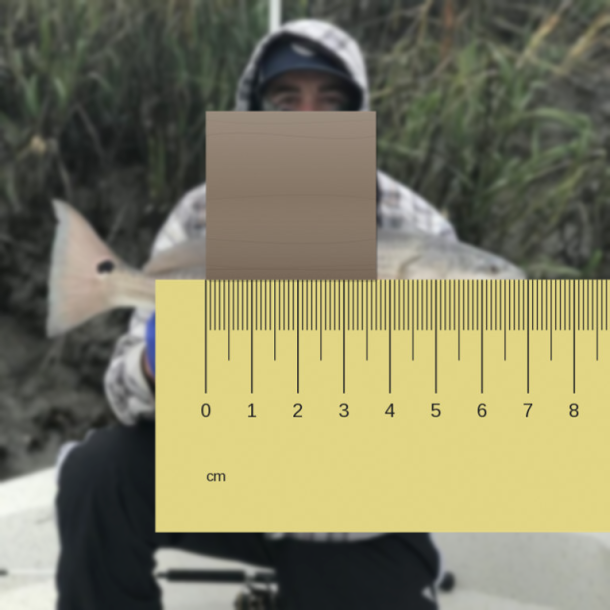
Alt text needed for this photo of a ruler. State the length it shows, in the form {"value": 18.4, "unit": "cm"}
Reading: {"value": 3.7, "unit": "cm"}
